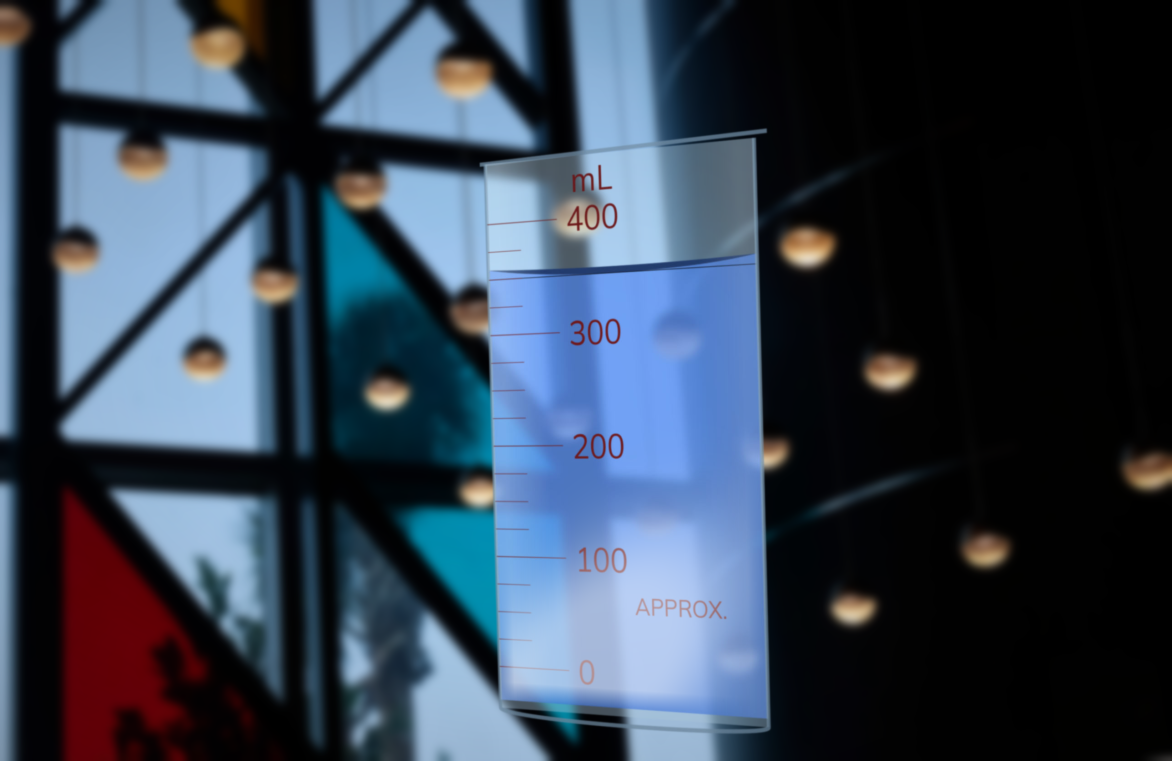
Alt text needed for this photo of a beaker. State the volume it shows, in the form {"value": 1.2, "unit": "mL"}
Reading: {"value": 350, "unit": "mL"}
